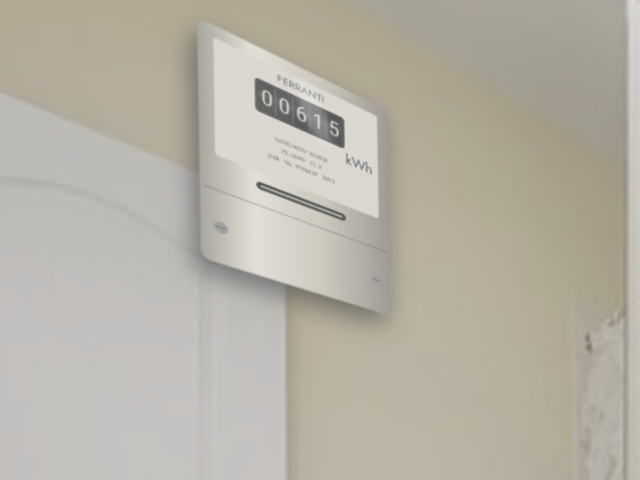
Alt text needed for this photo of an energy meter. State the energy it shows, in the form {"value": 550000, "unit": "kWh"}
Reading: {"value": 615, "unit": "kWh"}
